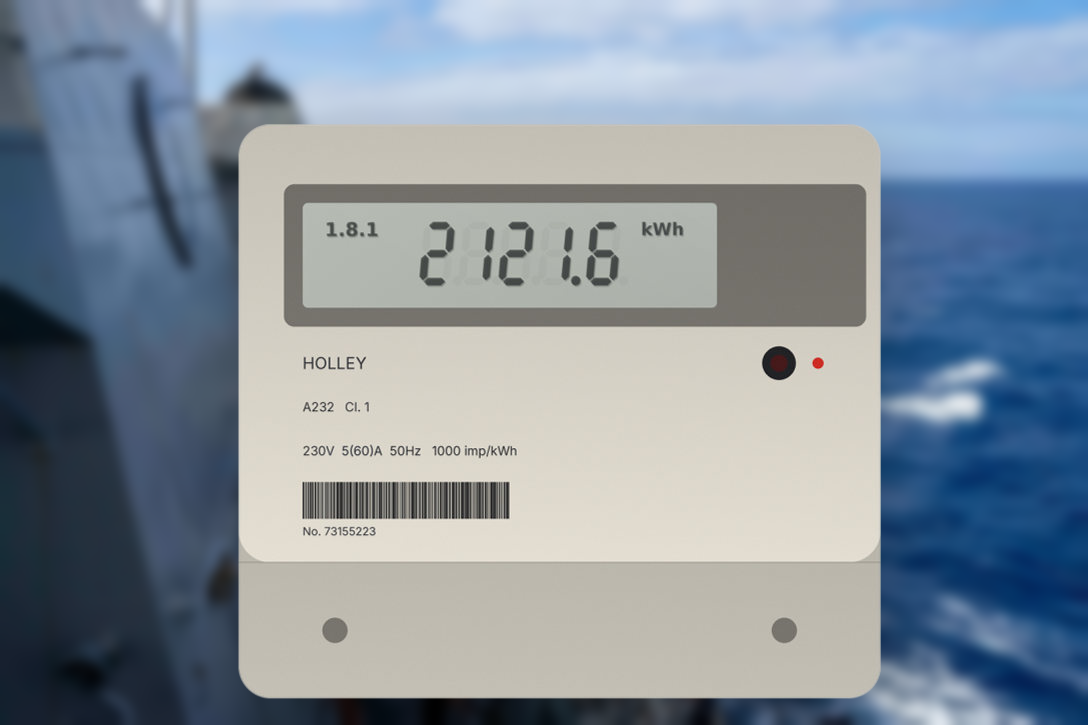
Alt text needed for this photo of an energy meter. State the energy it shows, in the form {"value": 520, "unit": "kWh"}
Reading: {"value": 2121.6, "unit": "kWh"}
